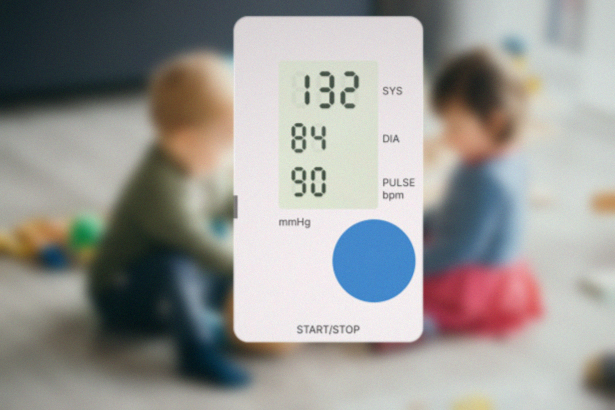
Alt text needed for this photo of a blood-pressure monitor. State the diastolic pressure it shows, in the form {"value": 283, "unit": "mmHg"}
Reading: {"value": 84, "unit": "mmHg"}
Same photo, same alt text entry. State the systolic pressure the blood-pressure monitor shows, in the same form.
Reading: {"value": 132, "unit": "mmHg"}
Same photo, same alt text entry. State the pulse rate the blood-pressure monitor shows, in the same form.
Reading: {"value": 90, "unit": "bpm"}
